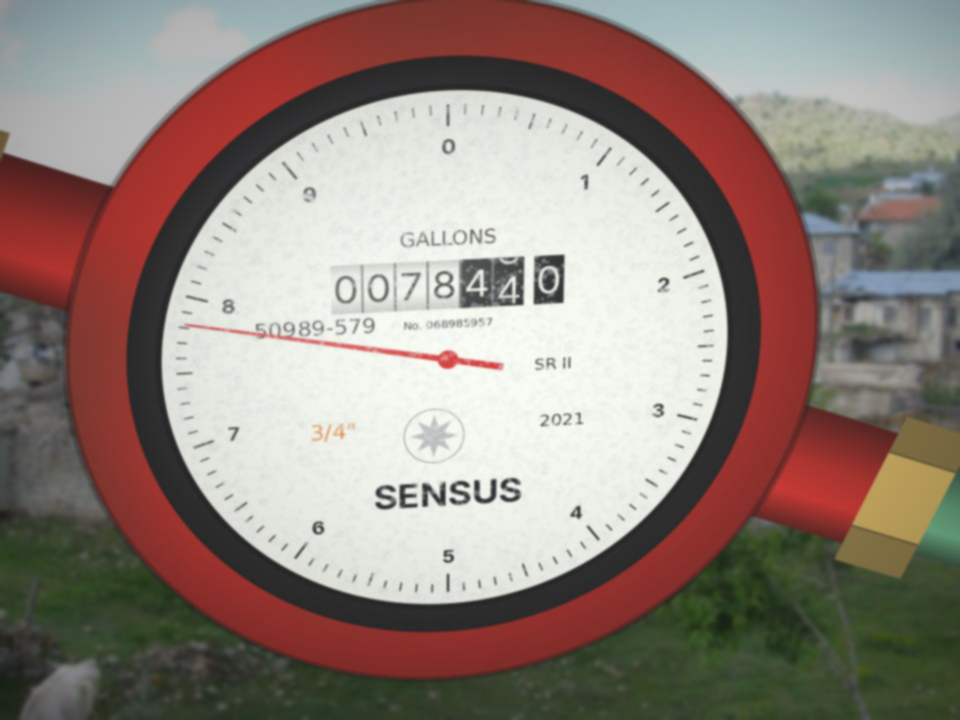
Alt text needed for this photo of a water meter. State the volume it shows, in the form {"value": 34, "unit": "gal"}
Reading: {"value": 78437.8, "unit": "gal"}
